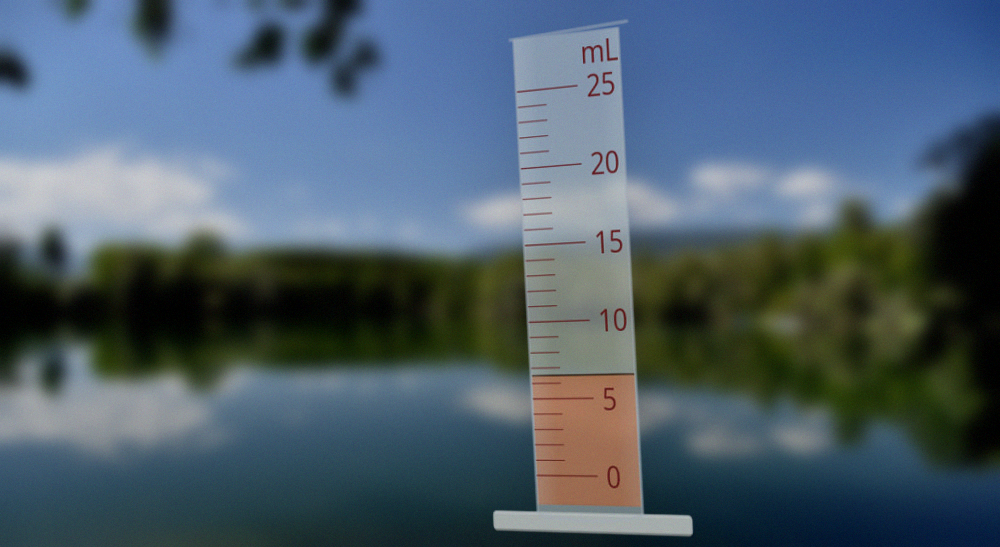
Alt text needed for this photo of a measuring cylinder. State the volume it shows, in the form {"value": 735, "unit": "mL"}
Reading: {"value": 6.5, "unit": "mL"}
